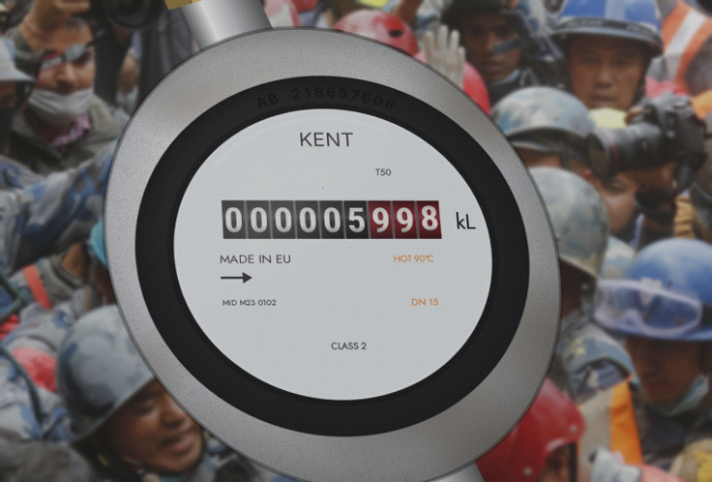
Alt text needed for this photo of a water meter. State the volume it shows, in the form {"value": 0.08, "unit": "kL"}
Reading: {"value": 5.998, "unit": "kL"}
